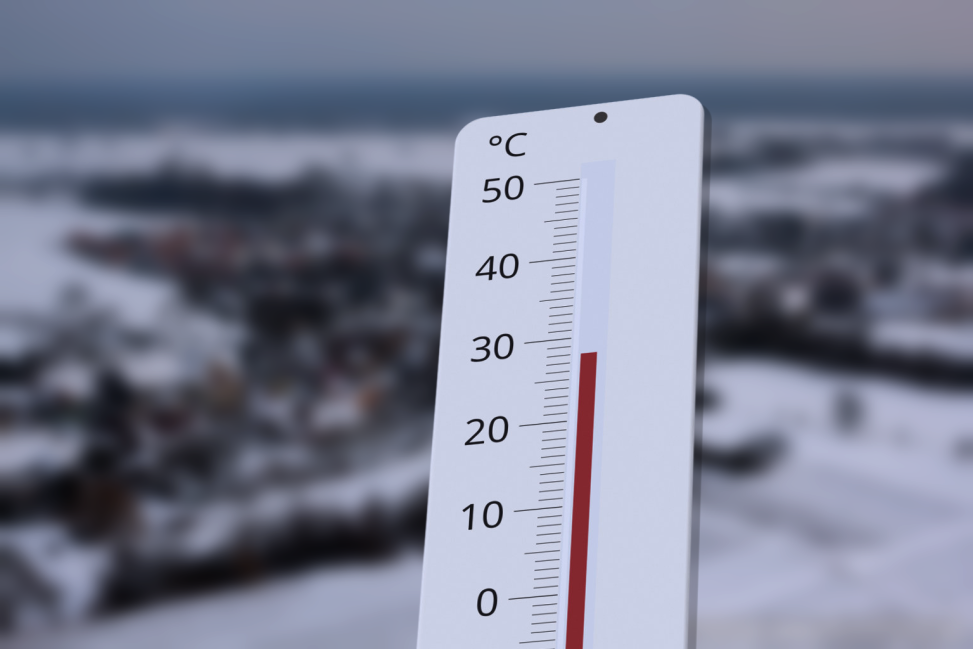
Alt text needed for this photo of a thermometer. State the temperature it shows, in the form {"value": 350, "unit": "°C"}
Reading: {"value": 28, "unit": "°C"}
